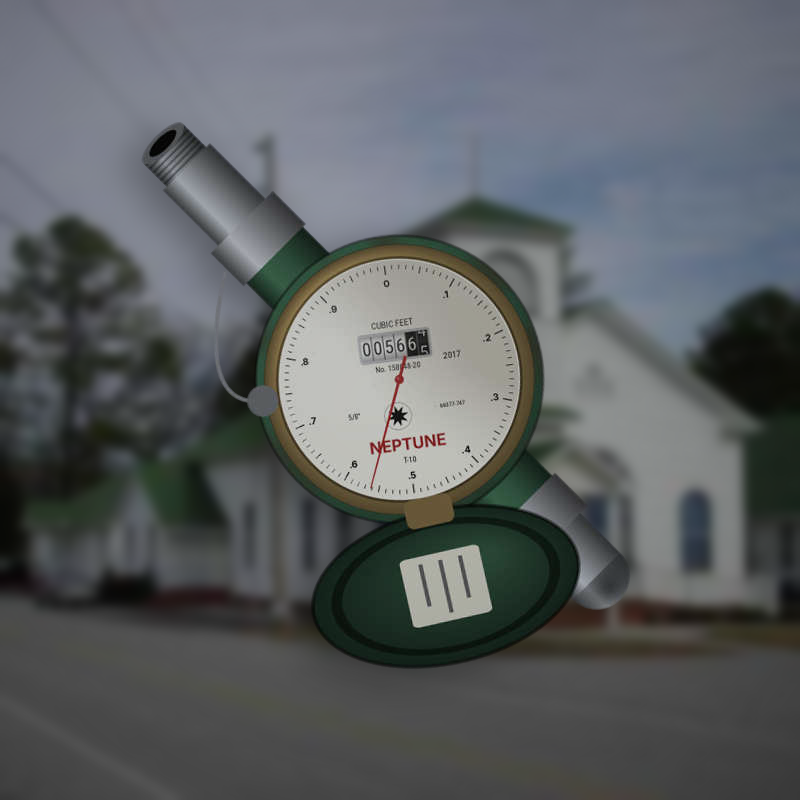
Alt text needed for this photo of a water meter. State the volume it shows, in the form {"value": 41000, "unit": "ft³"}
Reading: {"value": 5664.56, "unit": "ft³"}
